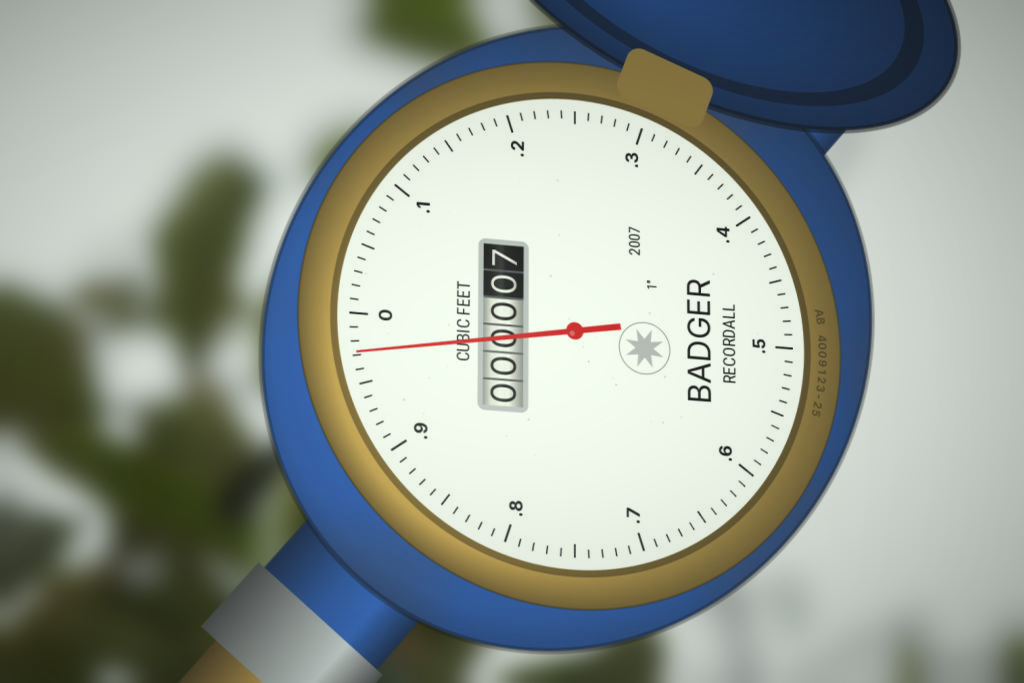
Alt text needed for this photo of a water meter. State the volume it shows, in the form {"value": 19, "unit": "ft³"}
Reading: {"value": 6.97, "unit": "ft³"}
